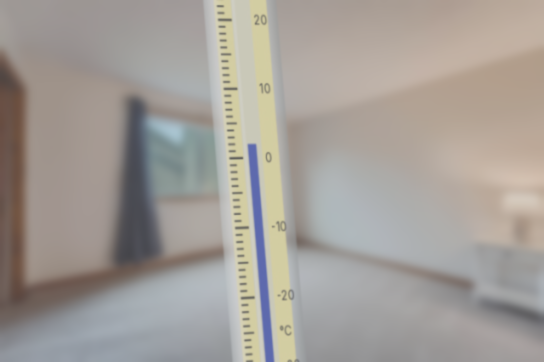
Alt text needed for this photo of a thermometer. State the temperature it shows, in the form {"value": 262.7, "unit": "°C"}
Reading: {"value": 2, "unit": "°C"}
